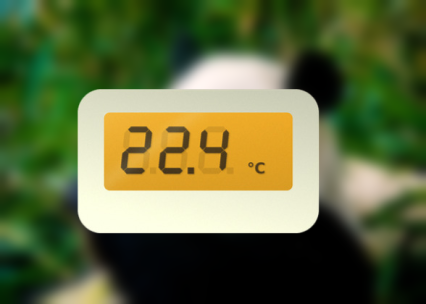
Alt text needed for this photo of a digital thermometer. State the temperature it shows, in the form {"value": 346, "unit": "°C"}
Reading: {"value": 22.4, "unit": "°C"}
